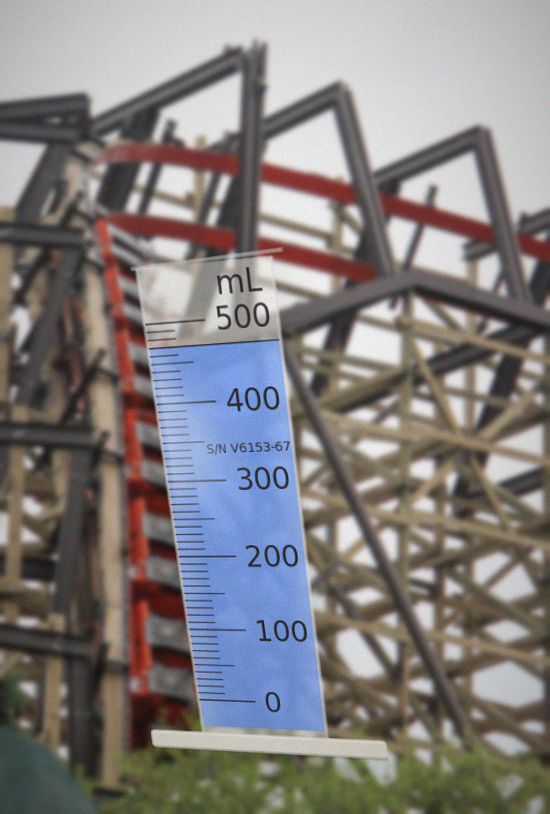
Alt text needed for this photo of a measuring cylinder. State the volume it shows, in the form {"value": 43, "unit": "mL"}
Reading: {"value": 470, "unit": "mL"}
